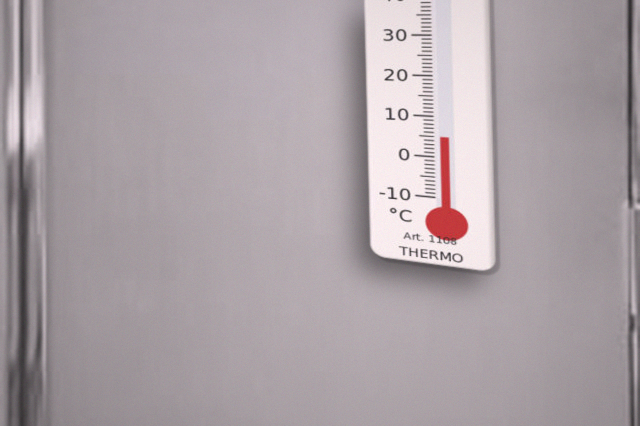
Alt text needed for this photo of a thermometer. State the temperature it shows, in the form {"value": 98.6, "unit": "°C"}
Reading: {"value": 5, "unit": "°C"}
